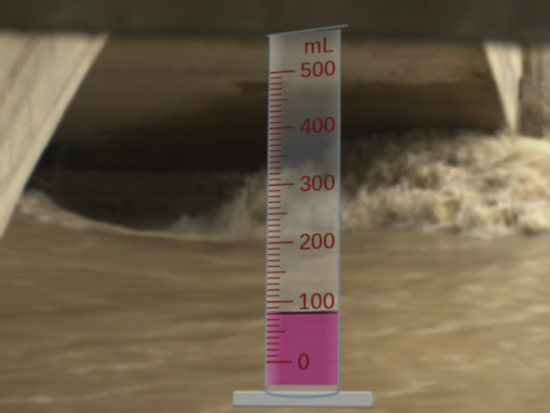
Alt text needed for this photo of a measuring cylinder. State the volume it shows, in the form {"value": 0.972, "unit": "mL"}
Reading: {"value": 80, "unit": "mL"}
